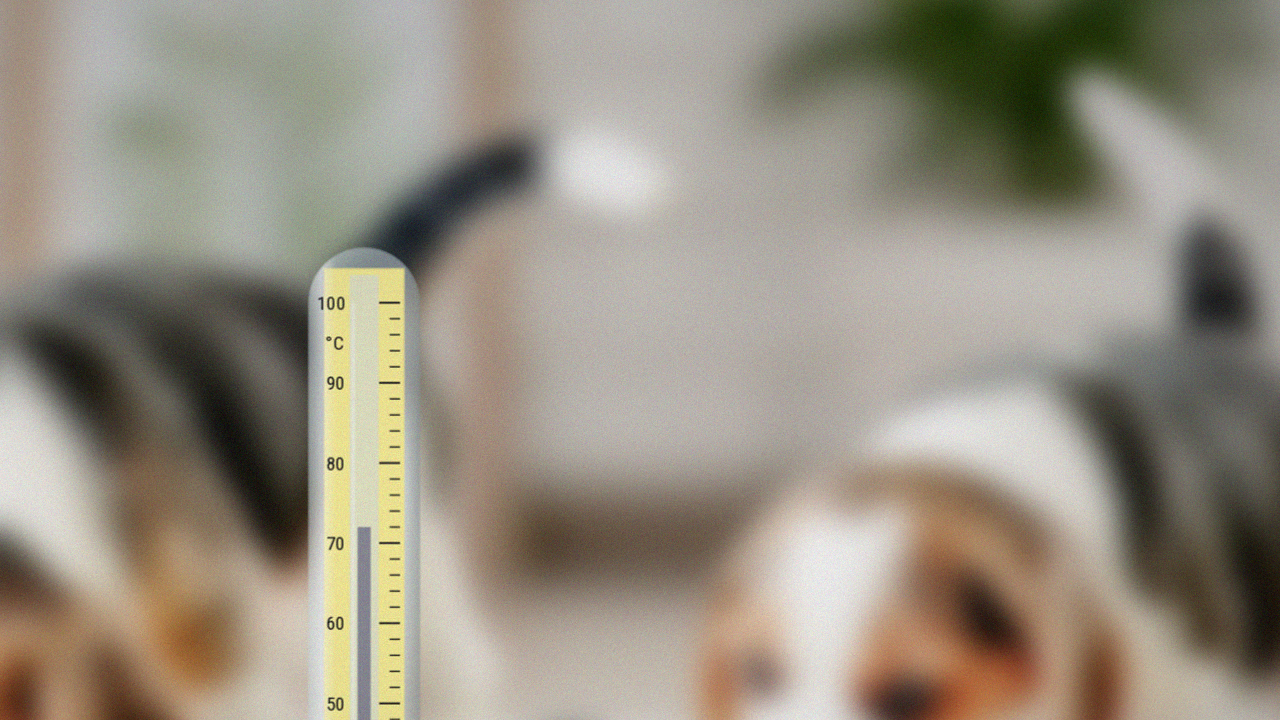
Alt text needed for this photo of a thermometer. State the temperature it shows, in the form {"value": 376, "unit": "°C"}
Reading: {"value": 72, "unit": "°C"}
